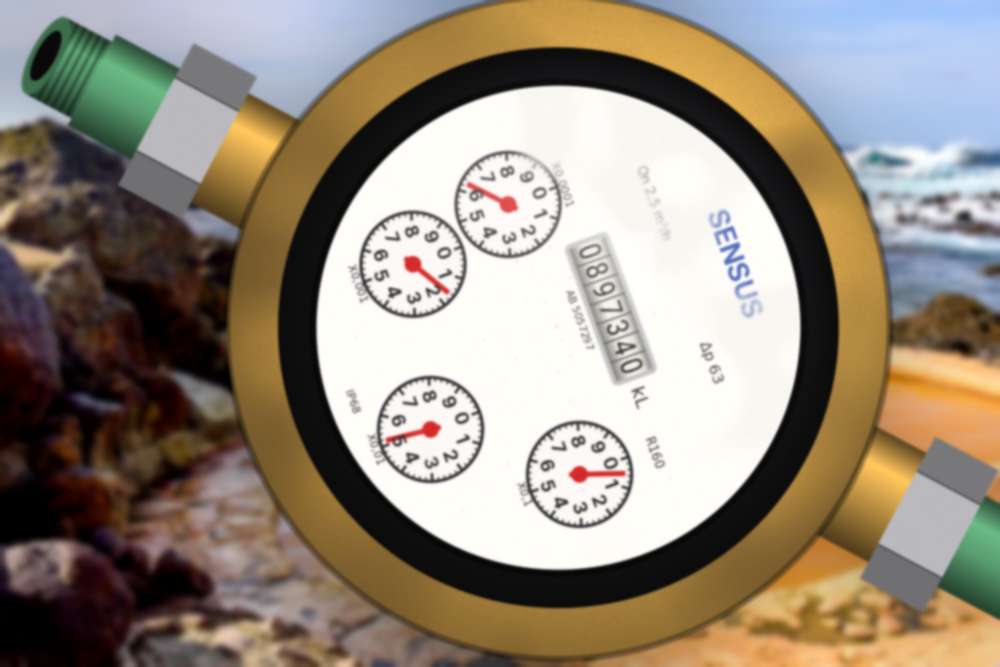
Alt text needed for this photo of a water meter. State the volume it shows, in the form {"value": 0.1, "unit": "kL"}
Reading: {"value": 897340.0516, "unit": "kL"}
